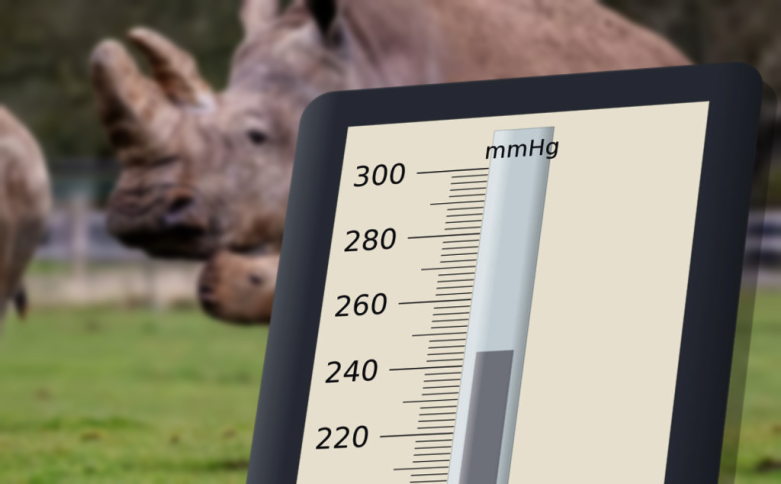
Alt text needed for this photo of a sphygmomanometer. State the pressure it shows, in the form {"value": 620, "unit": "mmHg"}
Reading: {"value": 244, "unit": "mmHg"}
